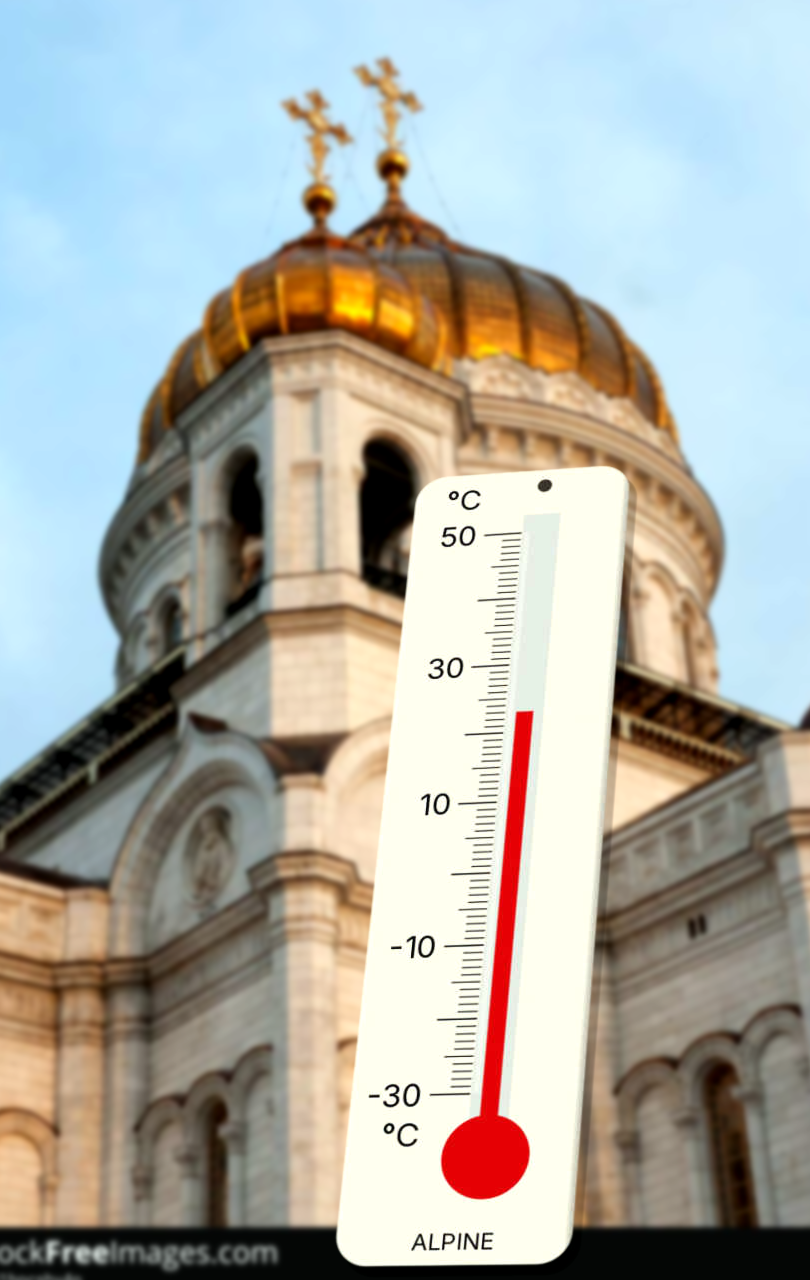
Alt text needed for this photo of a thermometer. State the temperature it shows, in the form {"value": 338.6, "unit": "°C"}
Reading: {"value": 23, "unit": "°C"}
